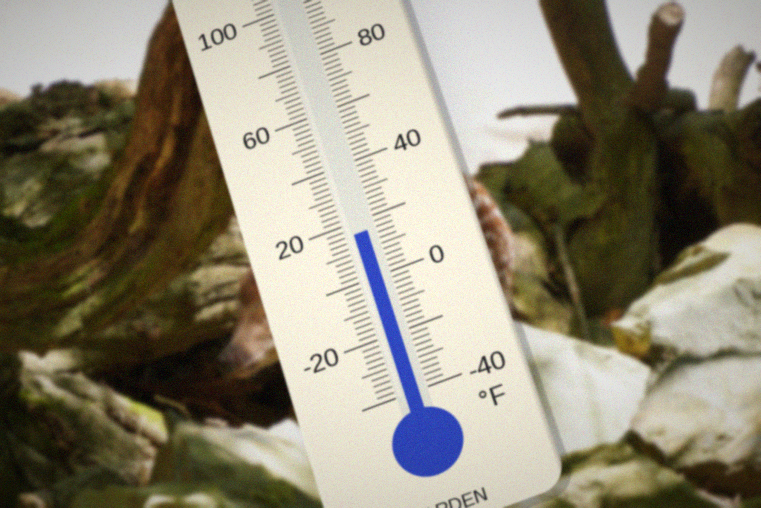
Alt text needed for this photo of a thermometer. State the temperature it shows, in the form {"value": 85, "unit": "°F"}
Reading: {"value": 16, "unit": "°F"}
